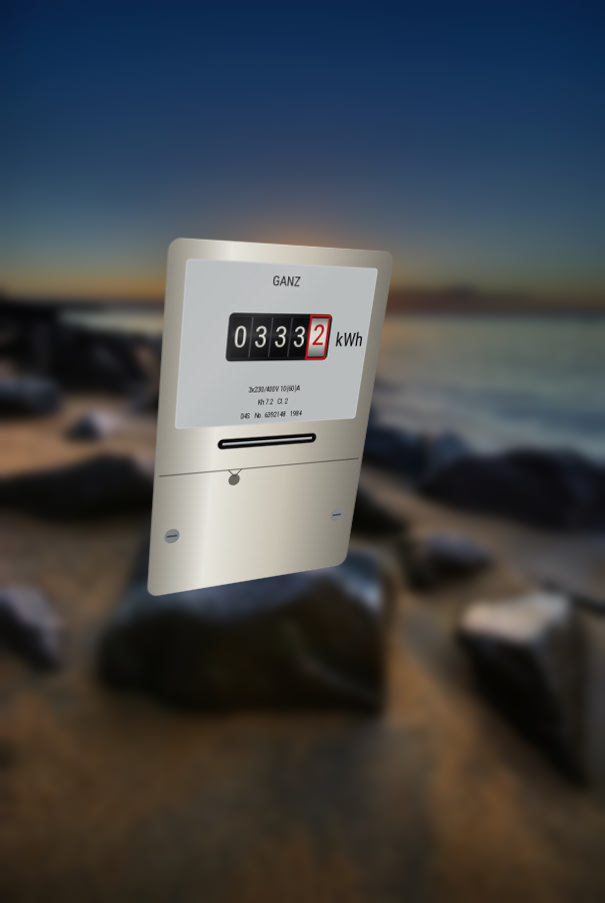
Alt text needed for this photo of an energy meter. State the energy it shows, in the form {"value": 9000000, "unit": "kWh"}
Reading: {"value": 333.2, "unit": "kWh"}
